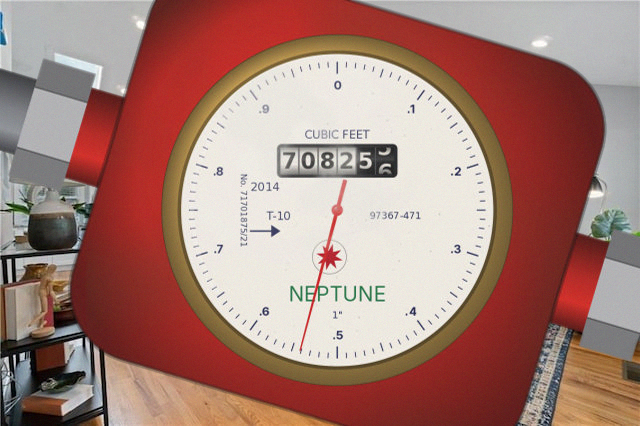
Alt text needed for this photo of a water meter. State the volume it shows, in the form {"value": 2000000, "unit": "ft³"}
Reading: {"value": 708255.54, "unit": "ft³"}
